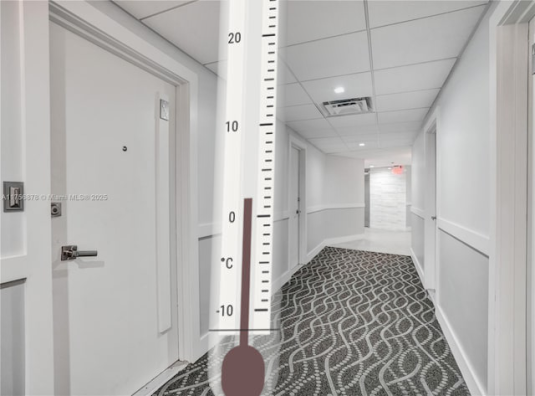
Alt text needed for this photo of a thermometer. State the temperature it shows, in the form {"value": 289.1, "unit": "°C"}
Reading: {"value": 2, "unit": "°C"}
